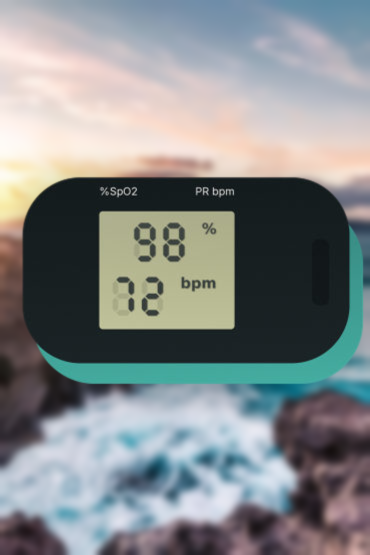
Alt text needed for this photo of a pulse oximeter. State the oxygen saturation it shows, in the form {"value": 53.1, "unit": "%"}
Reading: {"value": 98, "unit": "%"}
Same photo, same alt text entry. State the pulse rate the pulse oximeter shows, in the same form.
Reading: {"value": 72, "unit": "bpm"}
